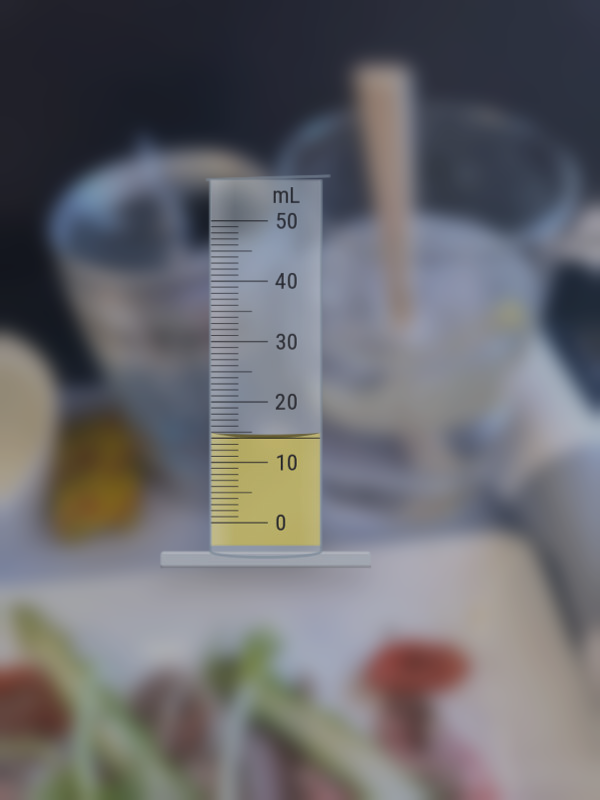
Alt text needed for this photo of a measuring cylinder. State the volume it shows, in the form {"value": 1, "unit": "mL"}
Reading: {"value": 14, "unit": "mL"}
